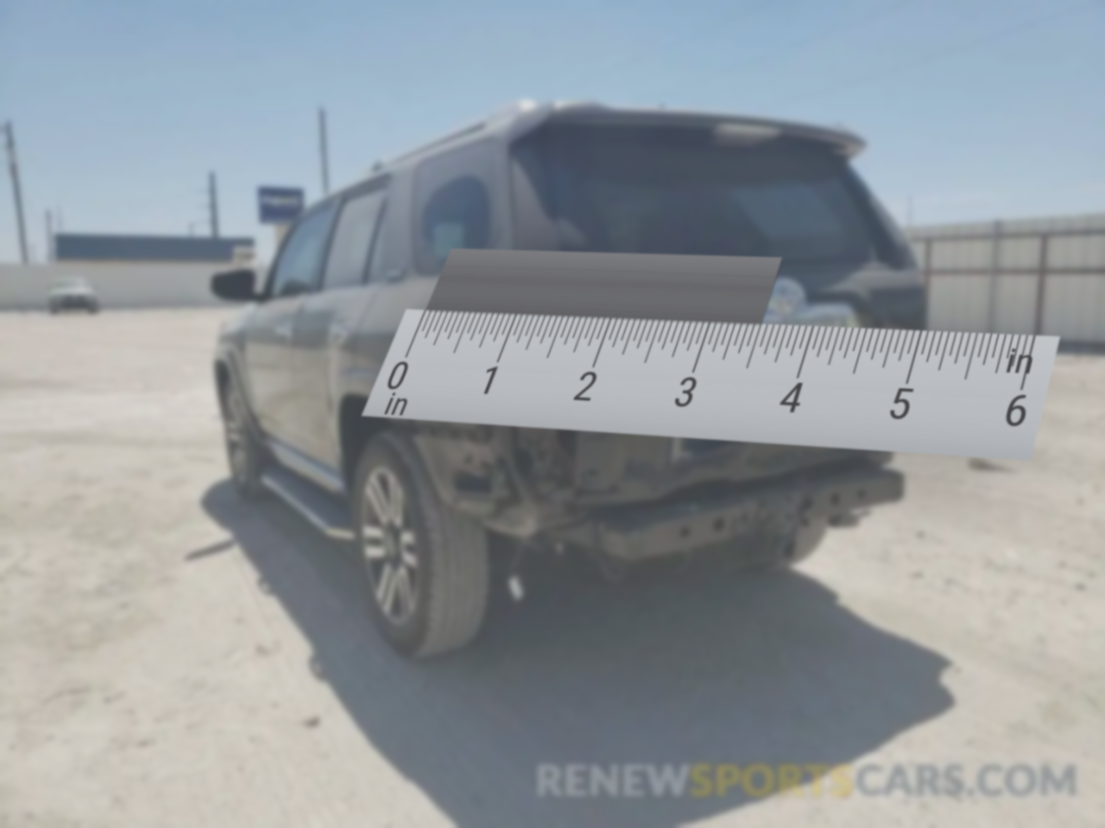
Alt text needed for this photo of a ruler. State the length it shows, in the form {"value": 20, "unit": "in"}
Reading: {"value": 3.5, "unit": "in"}
